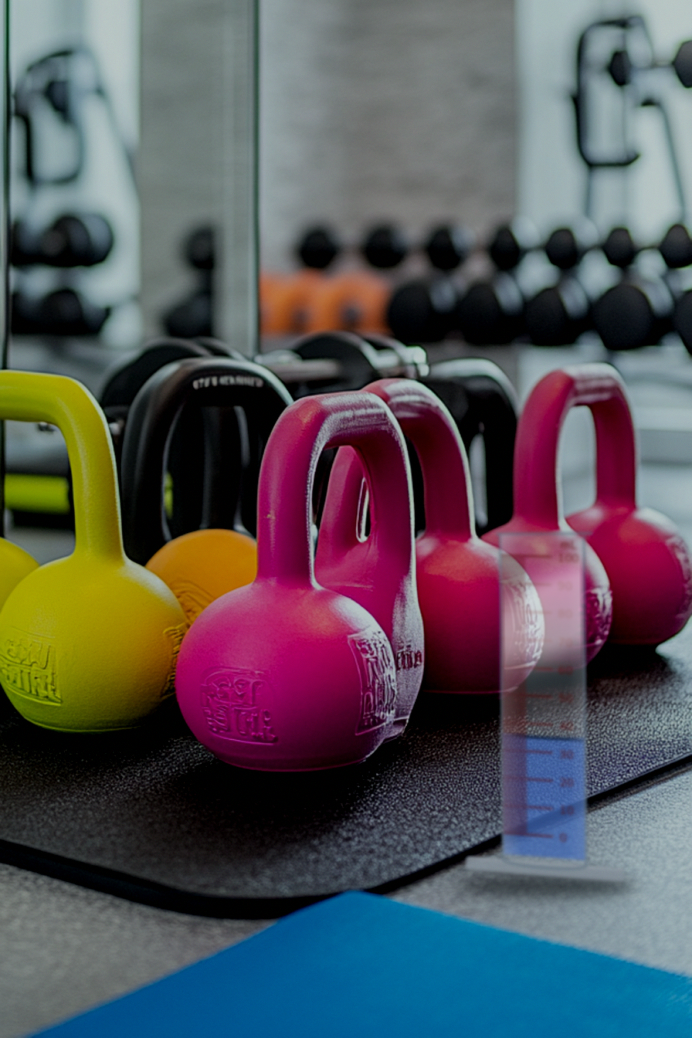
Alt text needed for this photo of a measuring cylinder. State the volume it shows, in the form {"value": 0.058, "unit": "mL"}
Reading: {"value": 35, "unit": "mL"}
